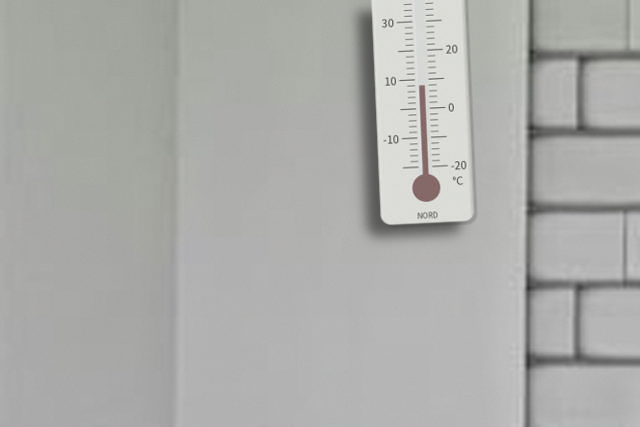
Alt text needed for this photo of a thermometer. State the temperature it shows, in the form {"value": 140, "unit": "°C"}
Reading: {"value": 8, "unit": "°C"}
